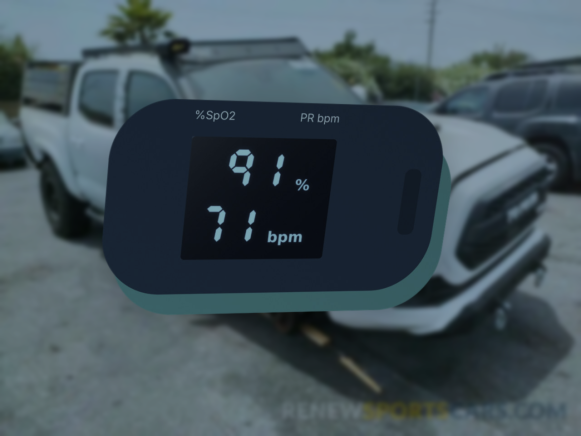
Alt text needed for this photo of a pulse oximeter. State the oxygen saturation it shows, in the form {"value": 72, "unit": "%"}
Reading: {"value": 91, "unit": "%"}
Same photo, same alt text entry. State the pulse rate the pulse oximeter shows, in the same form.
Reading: {"value": 71, "unit": "bpm"}
